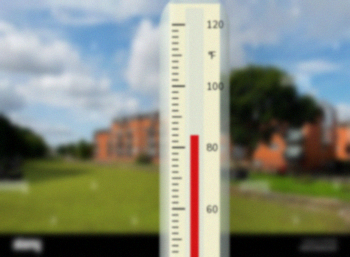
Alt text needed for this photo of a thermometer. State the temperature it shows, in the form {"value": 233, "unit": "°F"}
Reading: {"value": 84, "unit": "°F"}
